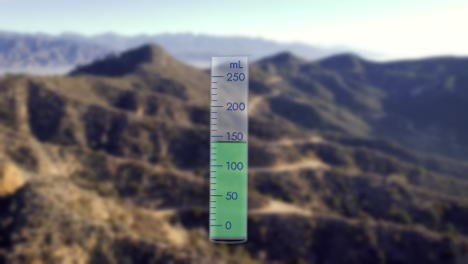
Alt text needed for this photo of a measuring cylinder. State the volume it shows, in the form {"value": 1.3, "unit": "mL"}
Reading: {"value": 140, "unit": "mL"}
